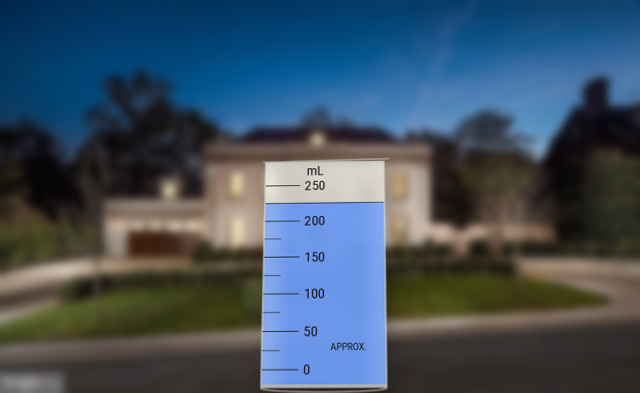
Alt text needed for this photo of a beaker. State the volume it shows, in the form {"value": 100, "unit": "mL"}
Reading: {"value": 225, "unit": "mL"}
